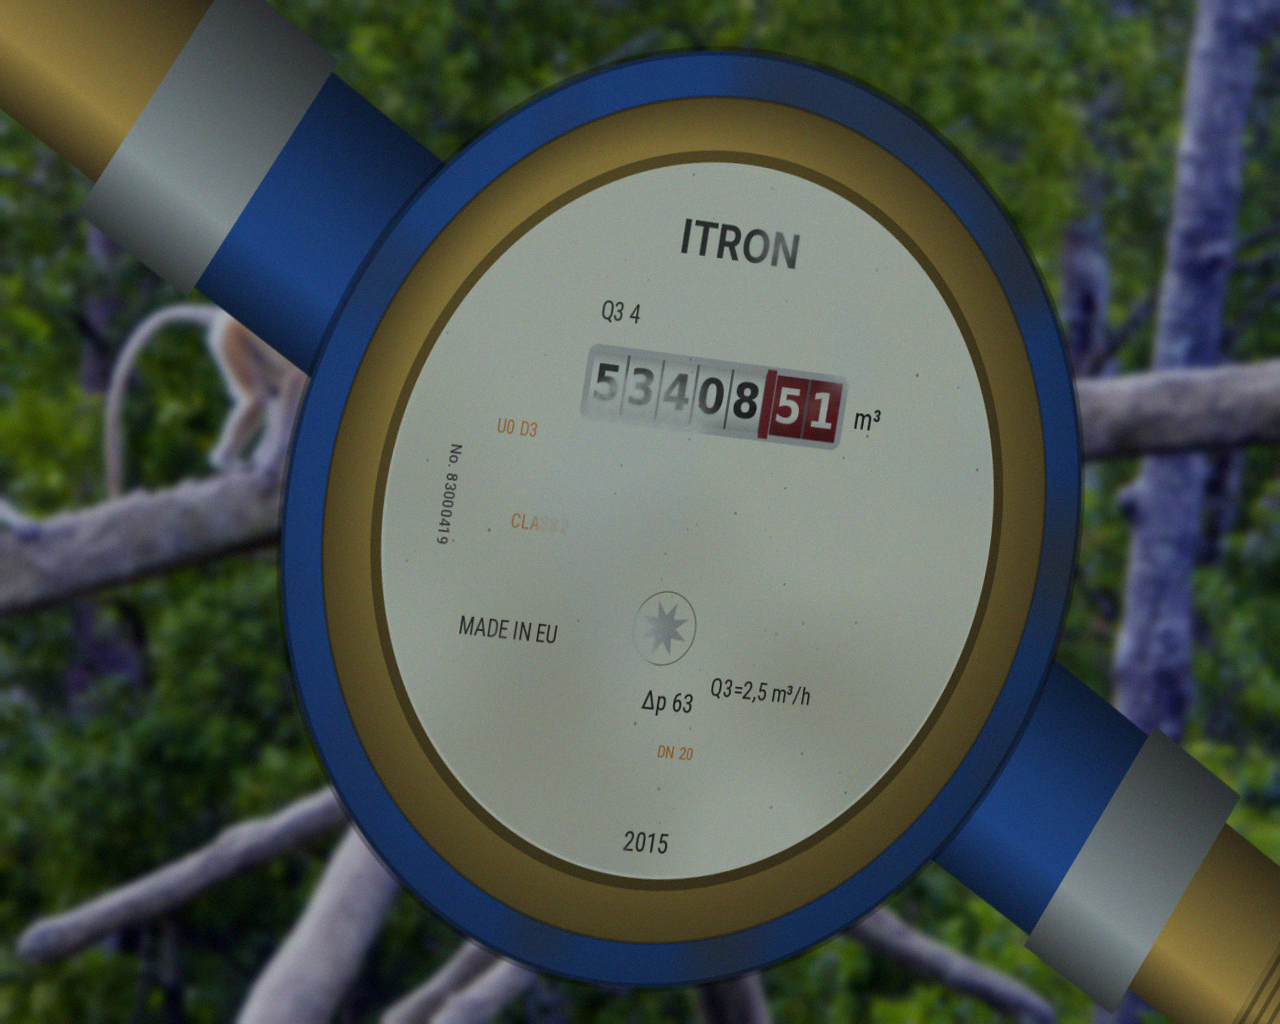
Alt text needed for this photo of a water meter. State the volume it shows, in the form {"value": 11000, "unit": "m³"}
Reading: {"value": 53408.51, "unit": "m³"}
